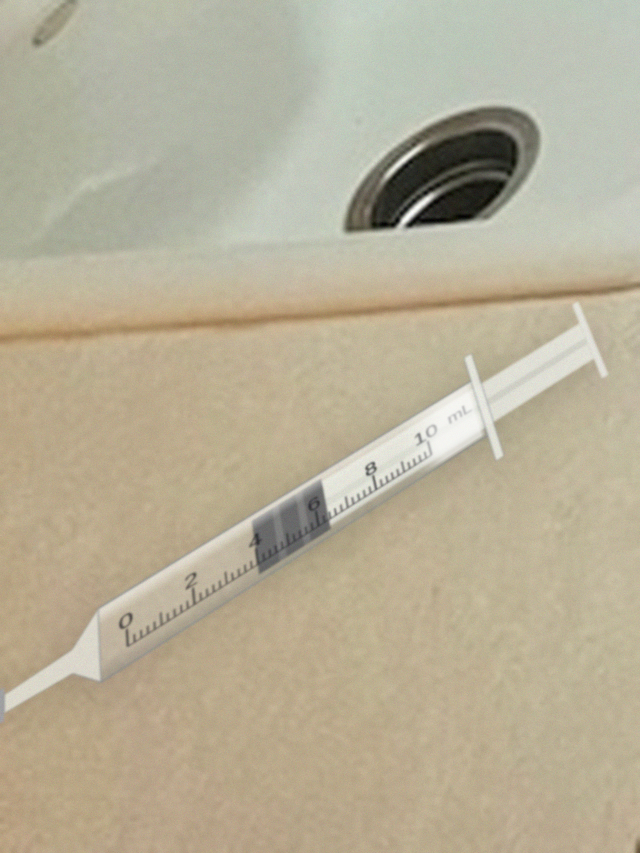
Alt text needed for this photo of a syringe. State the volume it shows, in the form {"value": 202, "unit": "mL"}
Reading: {"value": 4, "unit": "mL"}
